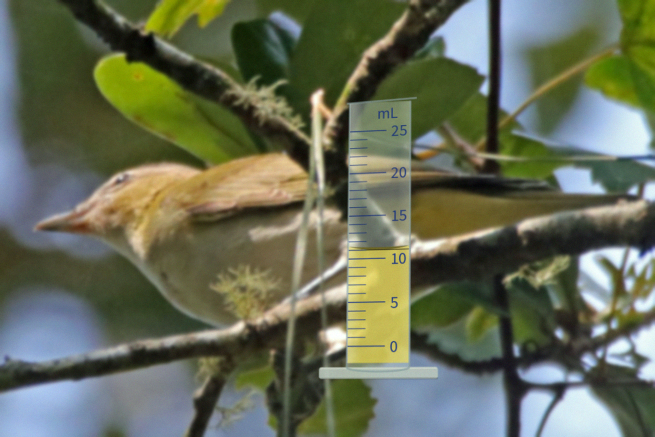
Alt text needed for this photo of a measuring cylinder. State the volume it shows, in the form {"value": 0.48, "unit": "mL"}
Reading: {"value": 11, "unit": "mL"}
